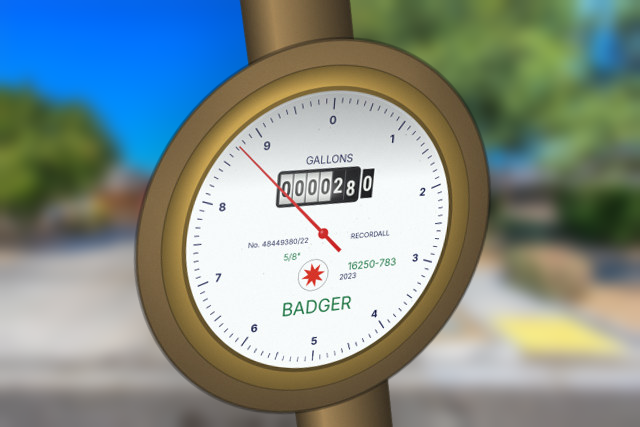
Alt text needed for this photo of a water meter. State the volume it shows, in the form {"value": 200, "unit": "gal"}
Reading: {"value": 278.7, "unit": "gal"}
